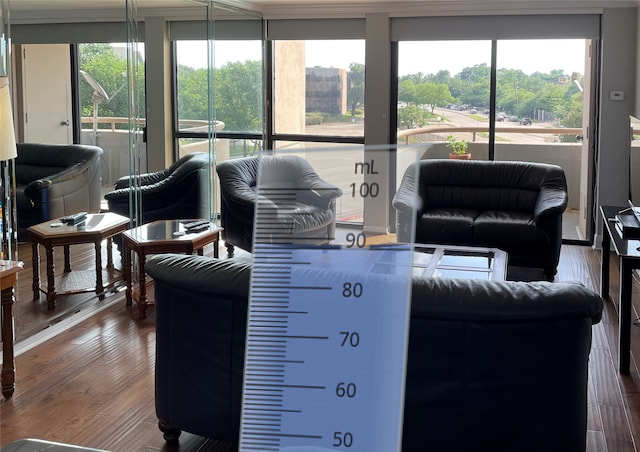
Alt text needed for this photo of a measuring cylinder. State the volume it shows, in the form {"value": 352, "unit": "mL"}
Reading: {"value": 88, "unit": "mL"}
